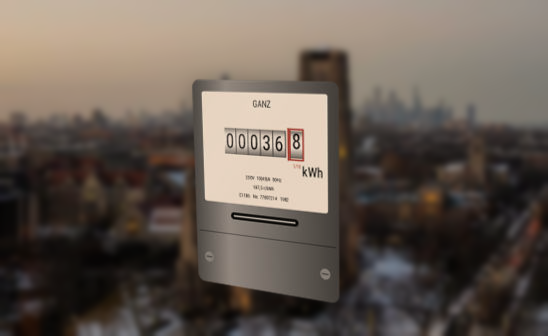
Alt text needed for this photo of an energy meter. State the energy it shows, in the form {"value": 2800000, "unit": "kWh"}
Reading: {"value": 36.8, "unit": "kWh"}
